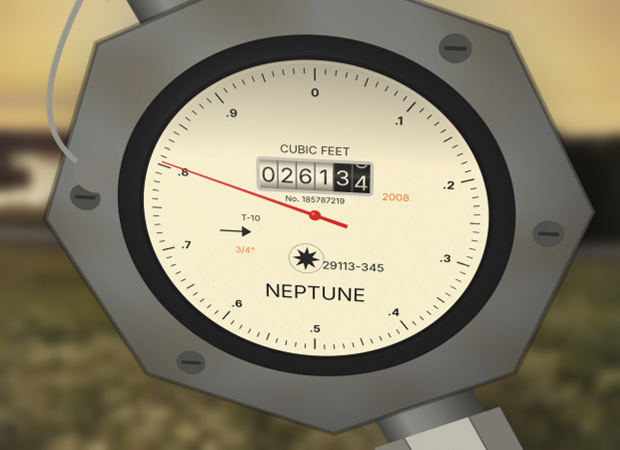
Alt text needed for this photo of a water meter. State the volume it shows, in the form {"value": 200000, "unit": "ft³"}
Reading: {"value": 26133.80, "unit": "ft³"}
